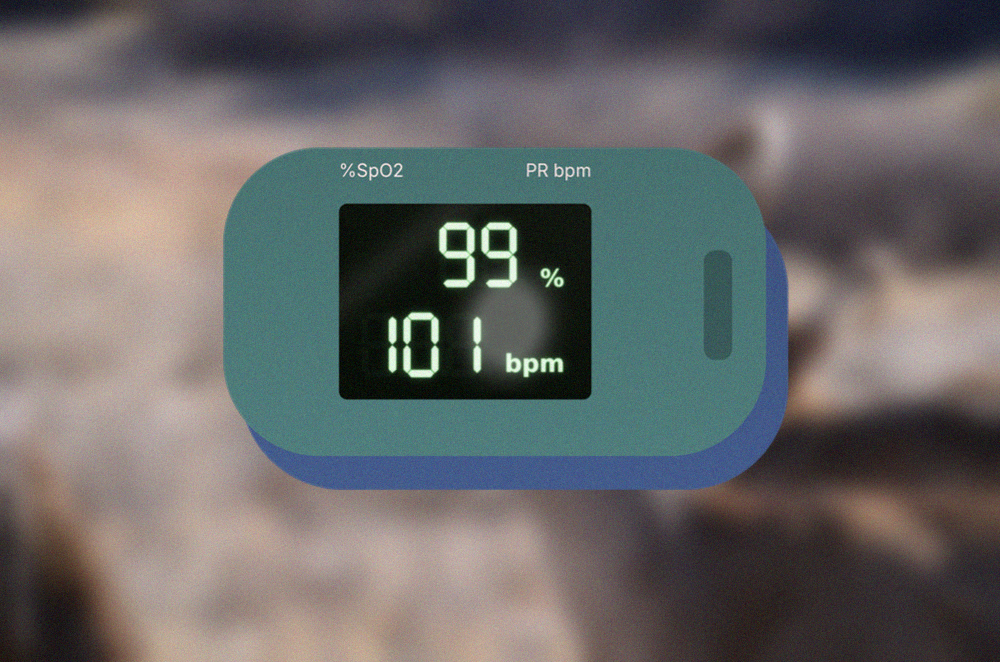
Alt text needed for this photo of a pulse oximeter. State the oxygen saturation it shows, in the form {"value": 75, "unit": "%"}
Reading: {"value": 99, "unit": "%"}
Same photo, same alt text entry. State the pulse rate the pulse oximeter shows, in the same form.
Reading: {"value": 101, "unit": "bpm"}
